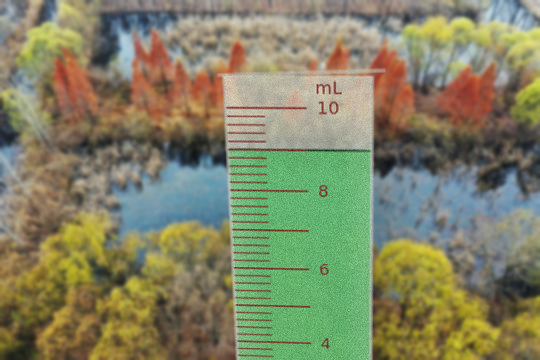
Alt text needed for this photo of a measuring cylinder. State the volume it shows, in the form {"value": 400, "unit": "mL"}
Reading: {"value": 9, "unit": "mL"}
